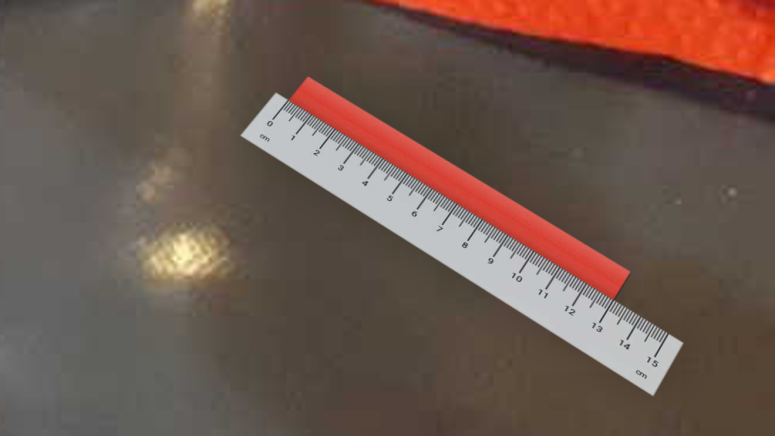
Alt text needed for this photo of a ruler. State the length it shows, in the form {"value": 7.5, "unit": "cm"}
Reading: {"value": 13, "unit": "cm"}
